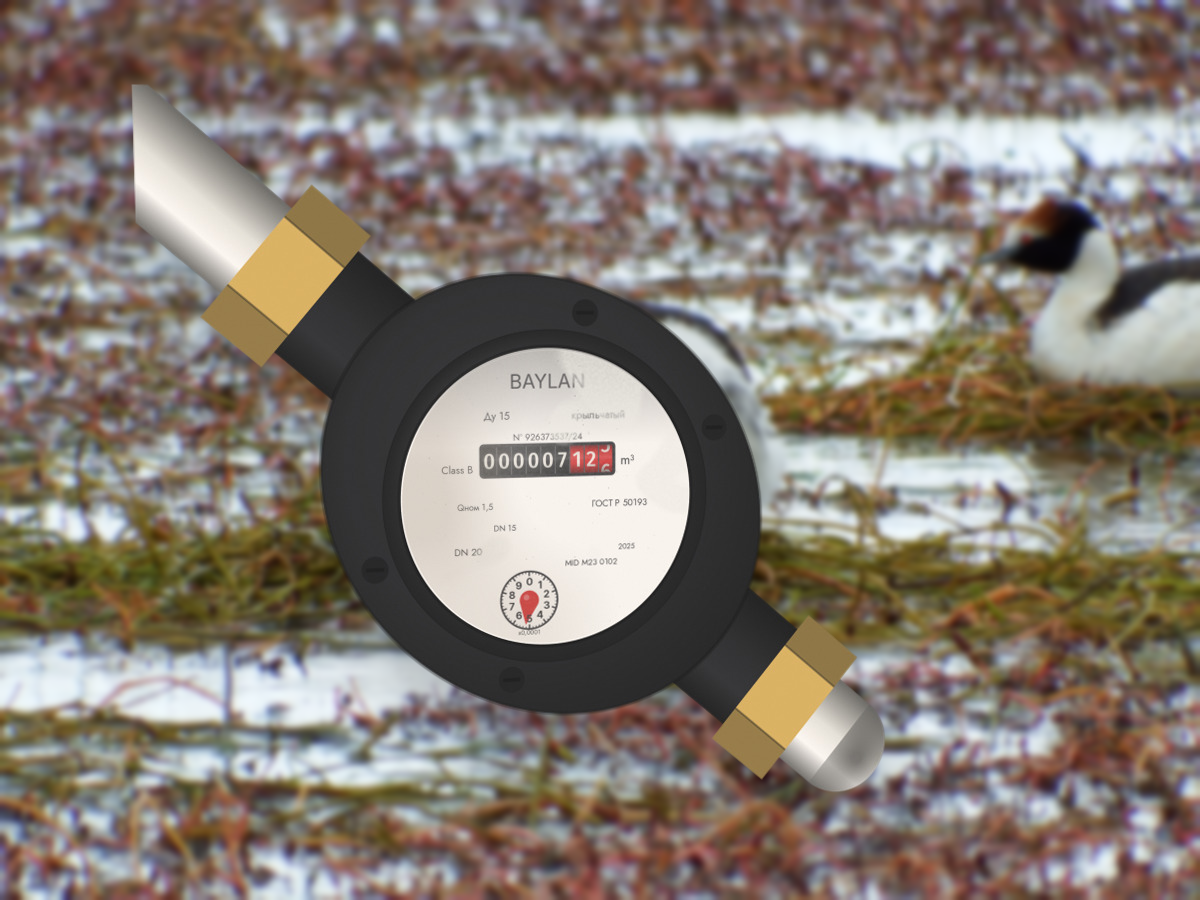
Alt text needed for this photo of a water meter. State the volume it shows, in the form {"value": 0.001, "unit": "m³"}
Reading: {"value": 7.1255, "unit": "m³"}
